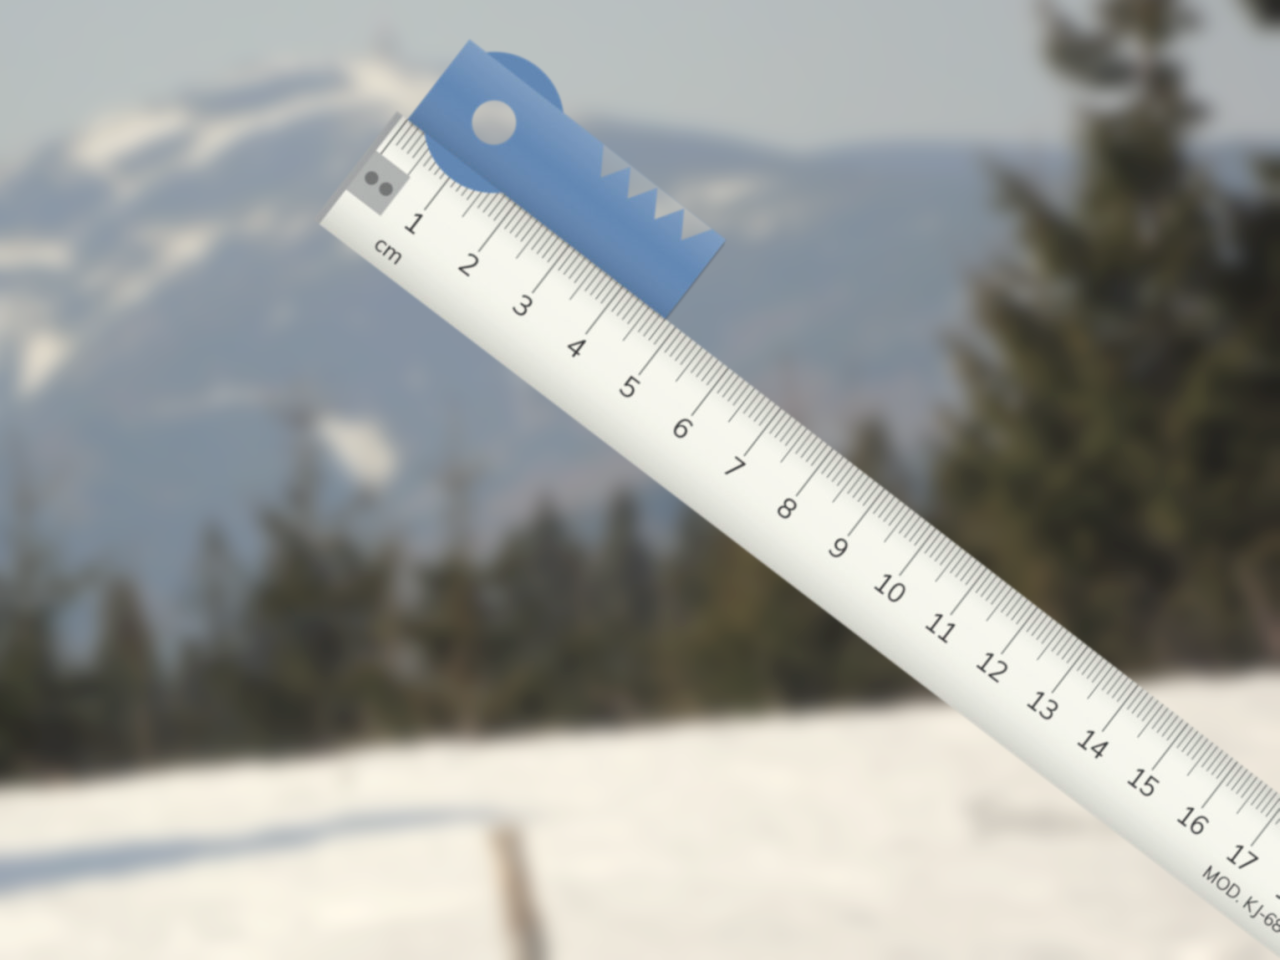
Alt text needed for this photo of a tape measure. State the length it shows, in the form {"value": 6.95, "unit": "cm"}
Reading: {"value": 4.8, "unit": "cm"}
